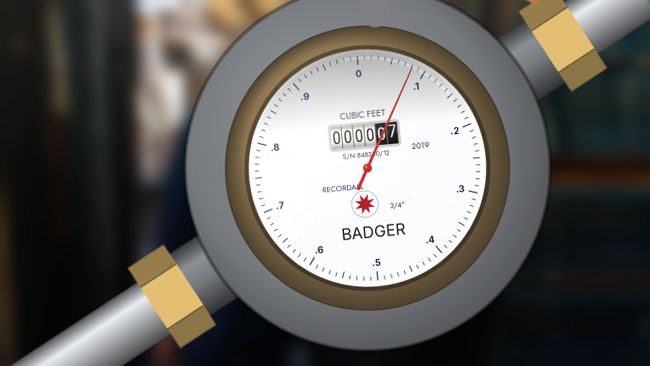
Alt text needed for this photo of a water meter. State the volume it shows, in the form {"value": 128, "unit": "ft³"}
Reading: {"value": 7.08, "unit": "ft³"}
